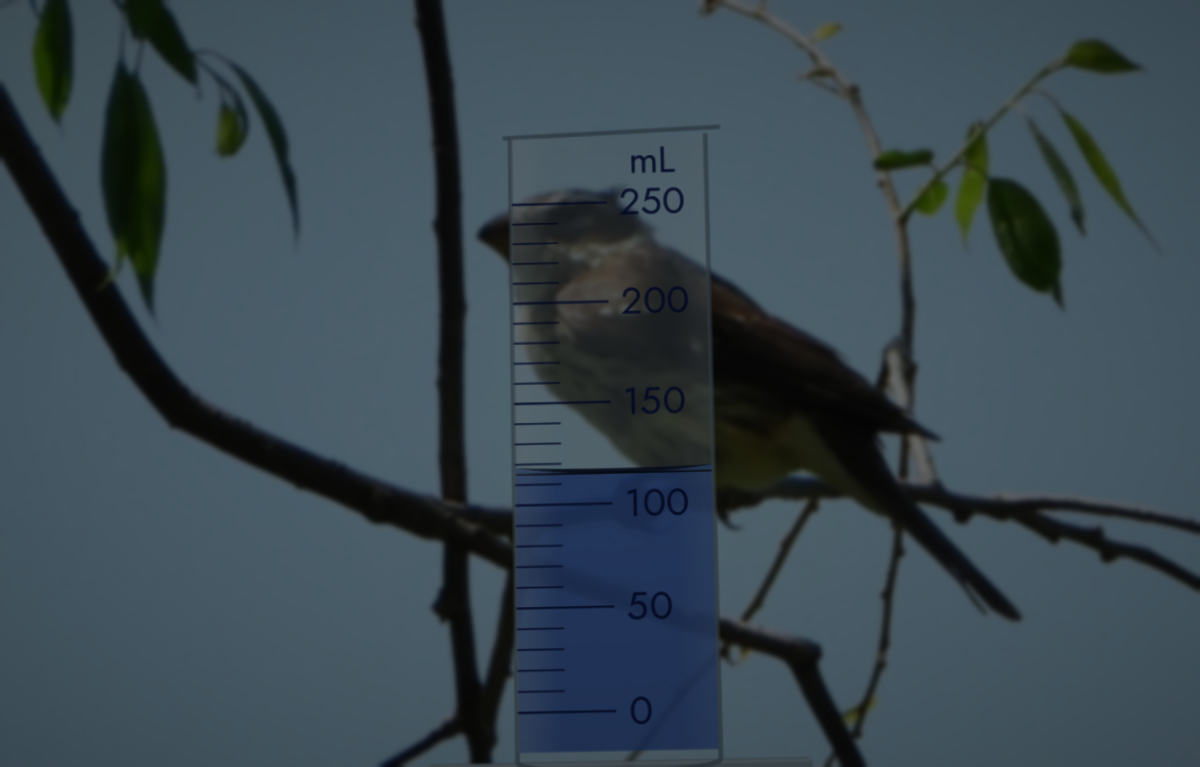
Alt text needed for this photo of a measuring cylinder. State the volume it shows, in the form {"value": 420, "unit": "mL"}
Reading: {"value": 115, "unit": "mL"}
